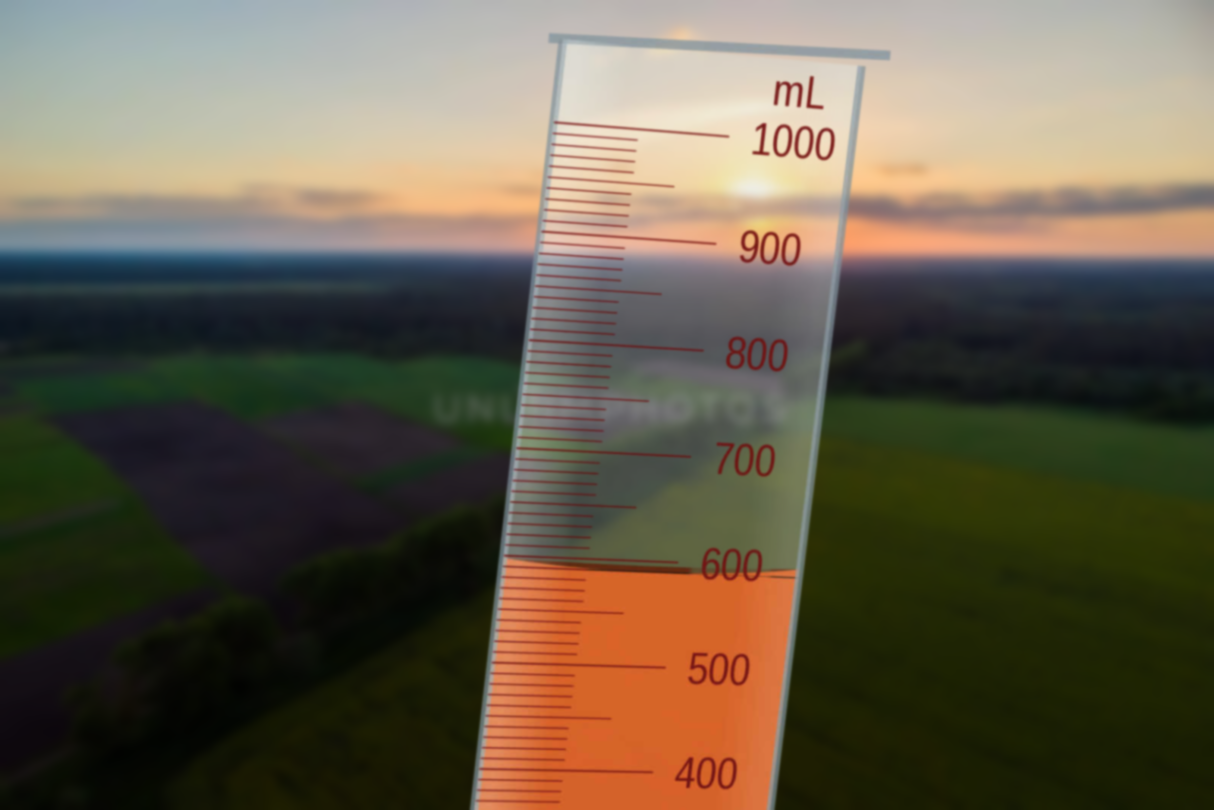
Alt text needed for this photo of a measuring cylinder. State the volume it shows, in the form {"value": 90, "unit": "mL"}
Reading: {"value": 590, "unit": "mL"}
